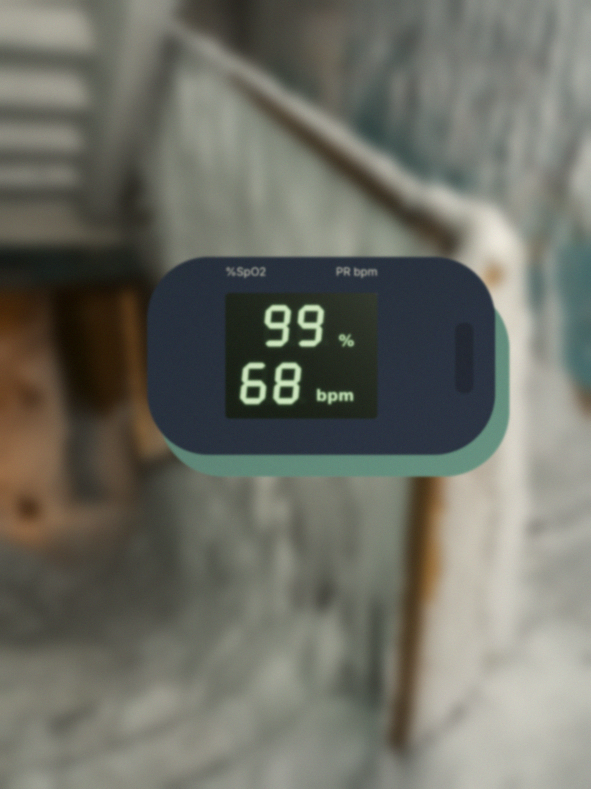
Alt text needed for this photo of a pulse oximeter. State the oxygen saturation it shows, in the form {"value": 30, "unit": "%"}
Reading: {"value": 99, "unit": "%"}
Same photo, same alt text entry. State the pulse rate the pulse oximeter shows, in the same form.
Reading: {"value": 68, "unit": "bpm"}
